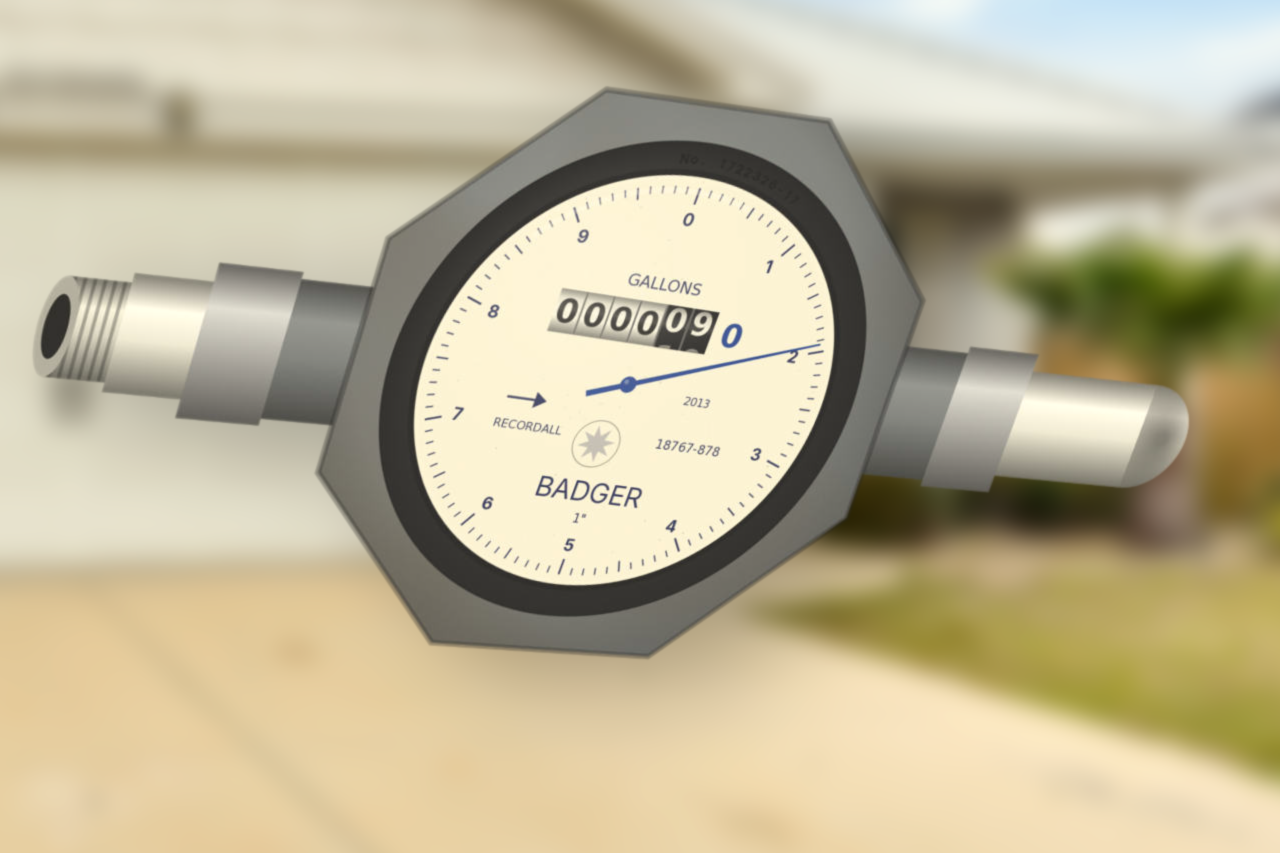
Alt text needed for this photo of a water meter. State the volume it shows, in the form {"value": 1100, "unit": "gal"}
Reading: {"value": 91.9, "unit": "gal"}
